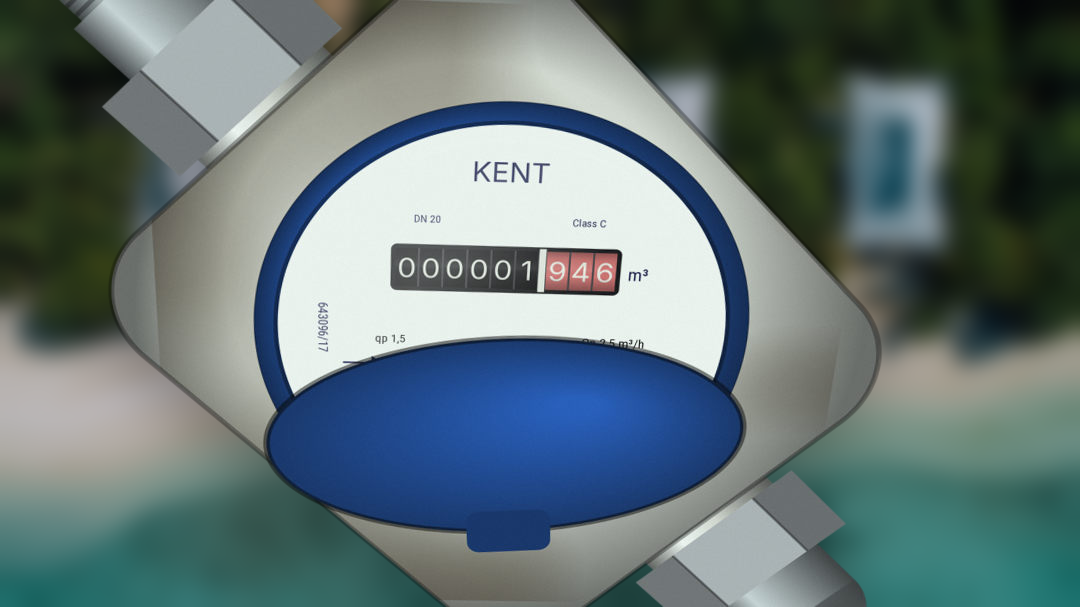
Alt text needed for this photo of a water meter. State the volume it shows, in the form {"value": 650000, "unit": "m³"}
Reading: {"value": 1.946, "unit": "m³"}
